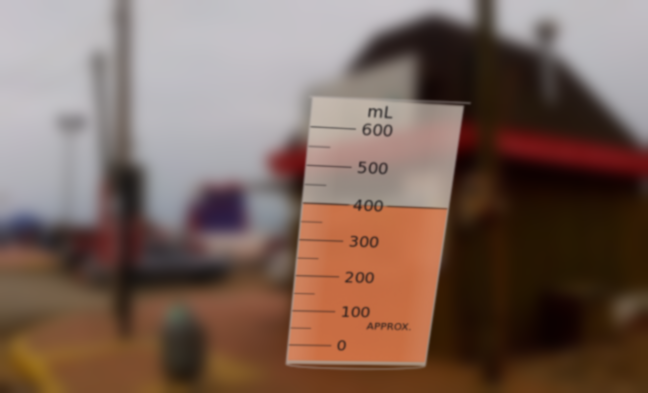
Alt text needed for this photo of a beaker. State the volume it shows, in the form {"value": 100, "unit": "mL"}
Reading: {"value": 400, "unit": "mL"}
